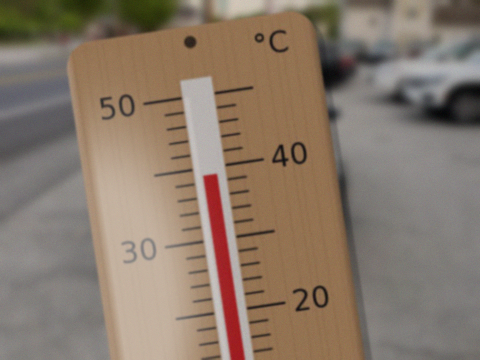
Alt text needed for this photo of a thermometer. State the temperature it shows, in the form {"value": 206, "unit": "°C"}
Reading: {"value": 39, "unit": "°C"}
